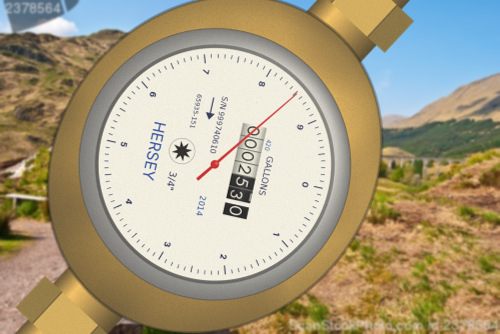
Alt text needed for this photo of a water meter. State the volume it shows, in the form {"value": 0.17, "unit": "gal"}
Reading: {"value": 2528.5, "unit": "gal"}
